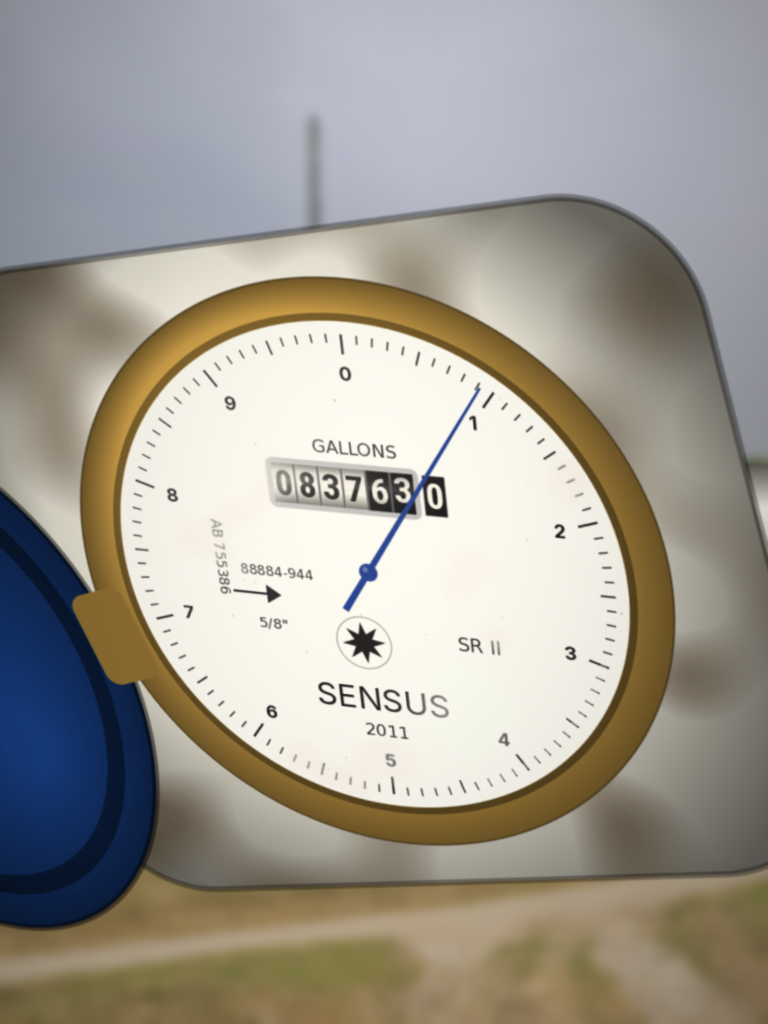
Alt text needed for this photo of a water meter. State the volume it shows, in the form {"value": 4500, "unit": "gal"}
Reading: {"value": 837630.9, "unit": "gal"}
